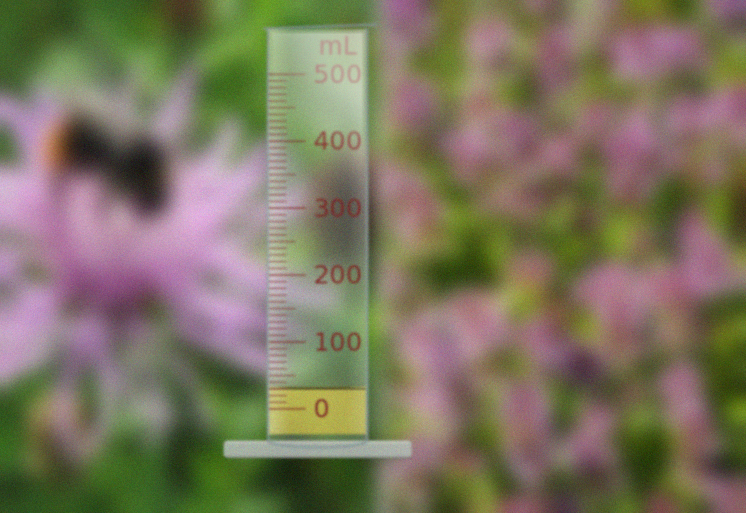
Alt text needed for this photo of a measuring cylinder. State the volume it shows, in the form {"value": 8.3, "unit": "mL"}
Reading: {"value": 30, "unit": "mL"}
